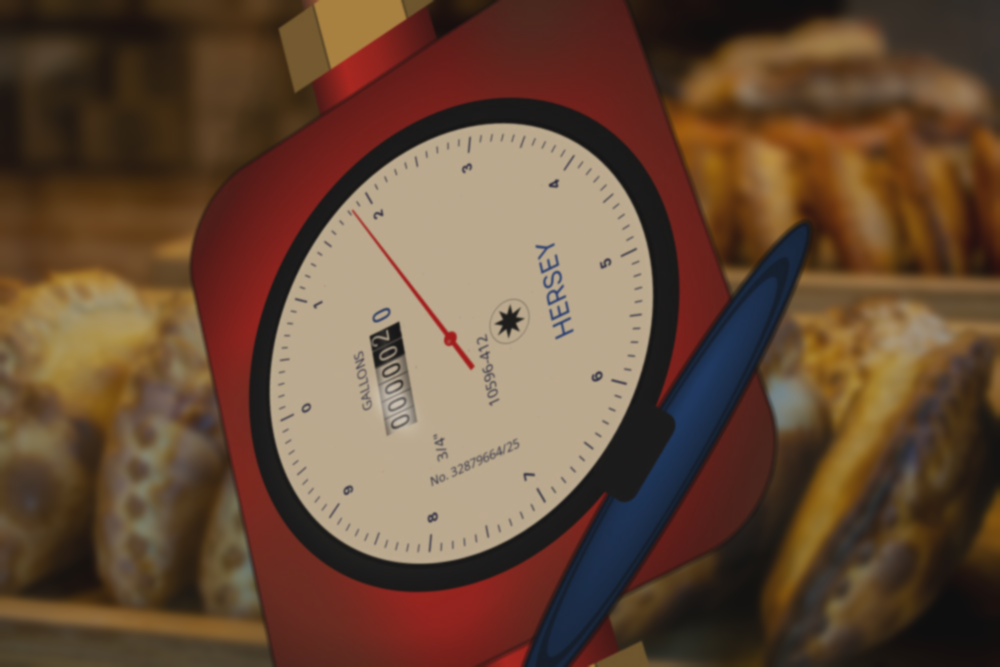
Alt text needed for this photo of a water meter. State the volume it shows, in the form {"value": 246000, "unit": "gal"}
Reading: {"value": 21.8, "unit": "gal"}
